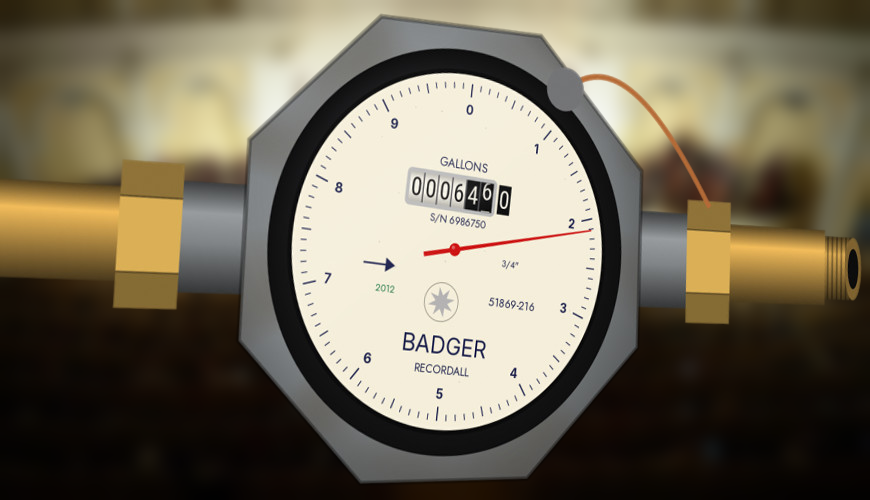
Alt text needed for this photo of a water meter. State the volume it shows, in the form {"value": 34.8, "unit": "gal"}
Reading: {"value": 6462.1, "unit": "gal"}
